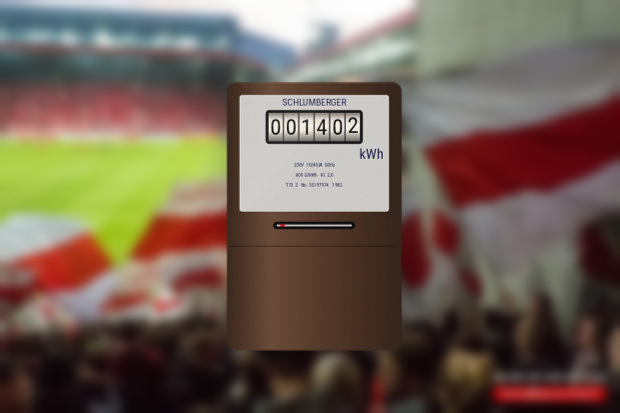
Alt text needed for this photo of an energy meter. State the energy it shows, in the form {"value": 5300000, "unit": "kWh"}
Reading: {"value": 1402, "unit": "kWh"}
